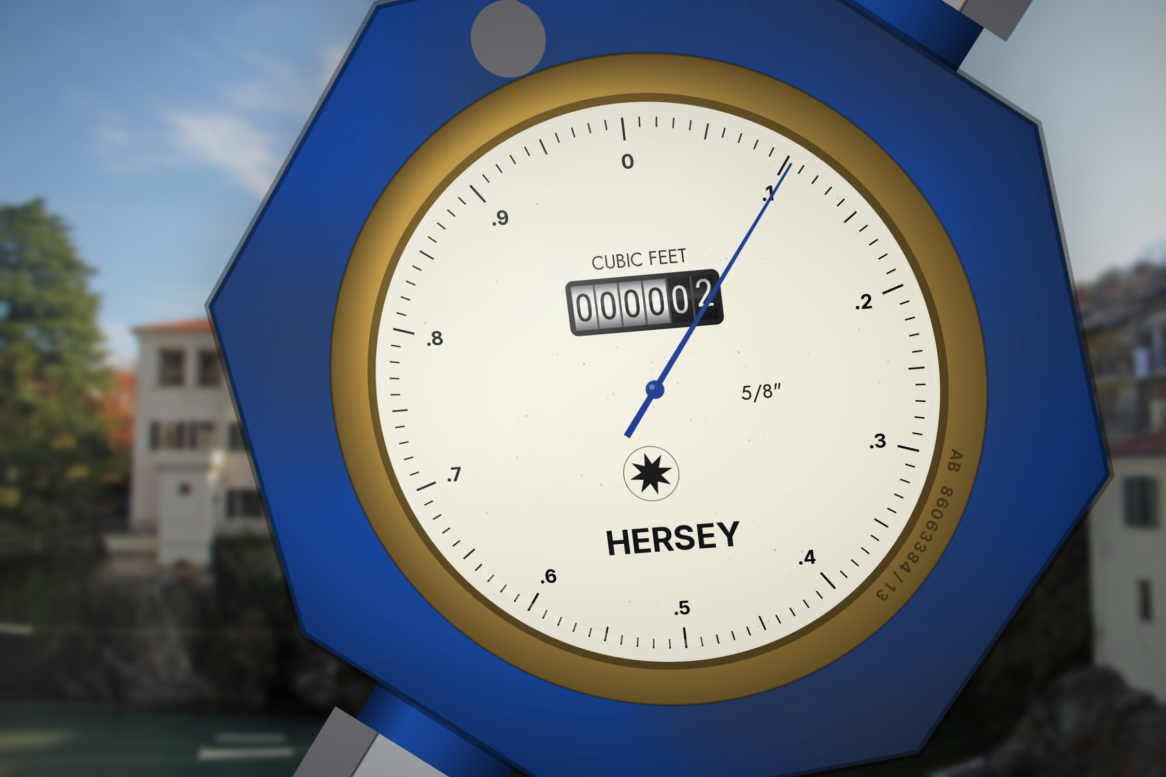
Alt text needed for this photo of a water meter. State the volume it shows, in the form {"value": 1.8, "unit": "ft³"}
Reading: {"value": 2.10, "unit": "ft³"}
